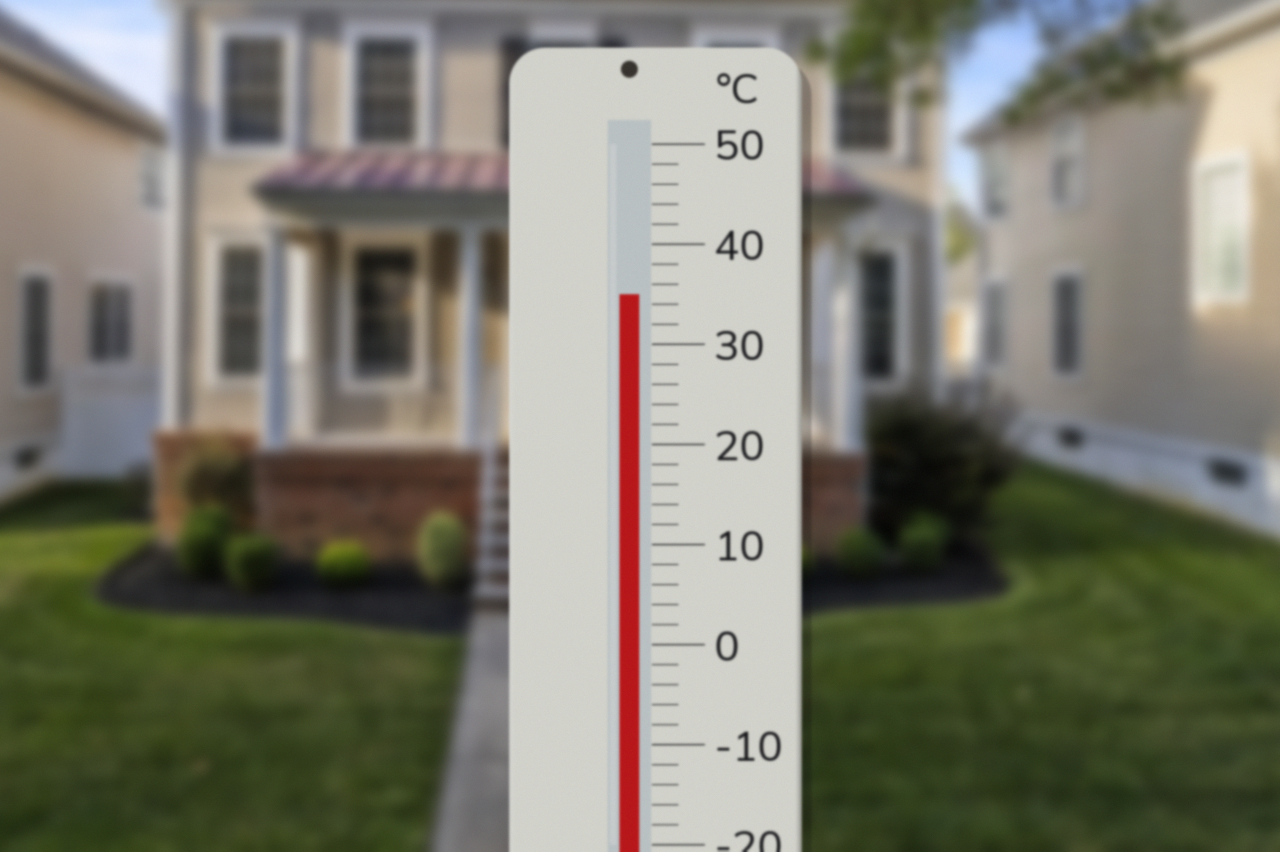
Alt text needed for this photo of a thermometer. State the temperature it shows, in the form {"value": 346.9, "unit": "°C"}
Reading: {"value": 35, "unit": "°C"}
